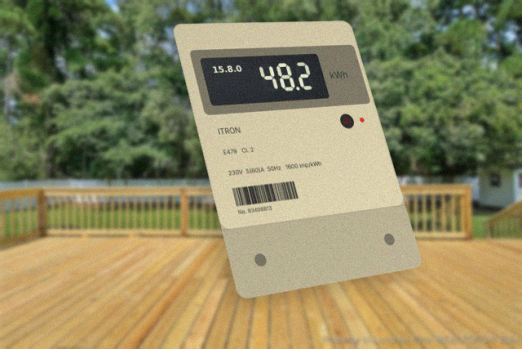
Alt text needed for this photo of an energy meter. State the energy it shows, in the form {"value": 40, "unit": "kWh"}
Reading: {"value": 48.2, "unit": "kWh"}
